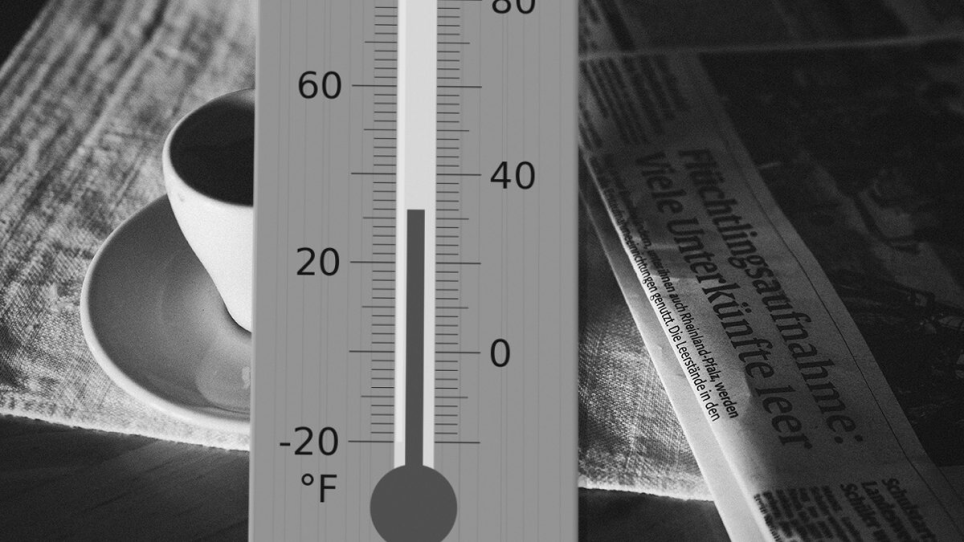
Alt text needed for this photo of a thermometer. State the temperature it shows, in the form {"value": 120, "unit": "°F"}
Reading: {"value": 32, "unit": "°F"}
